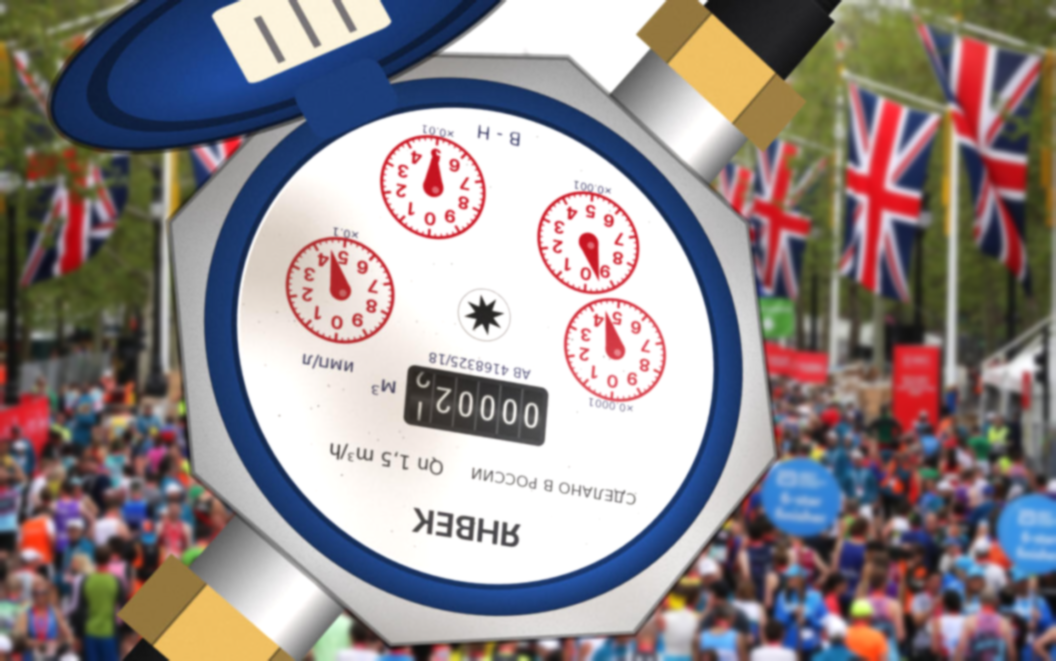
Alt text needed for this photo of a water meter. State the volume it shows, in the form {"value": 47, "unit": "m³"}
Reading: {"value": 21.4494, "unit": "m³"}
